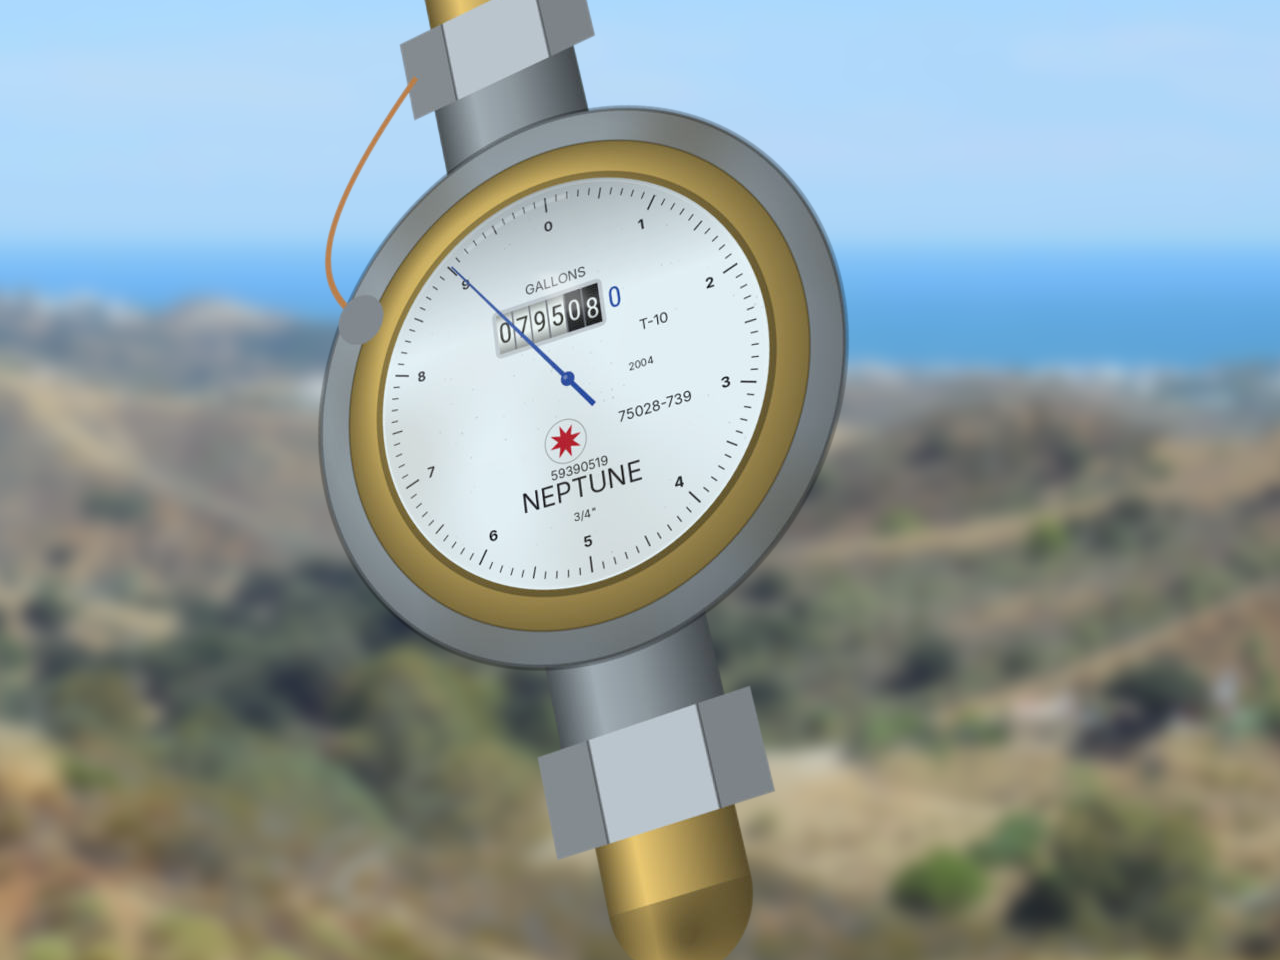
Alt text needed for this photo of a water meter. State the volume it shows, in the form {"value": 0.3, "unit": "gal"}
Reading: {"value": 795079.0, "unit": "gal"}
